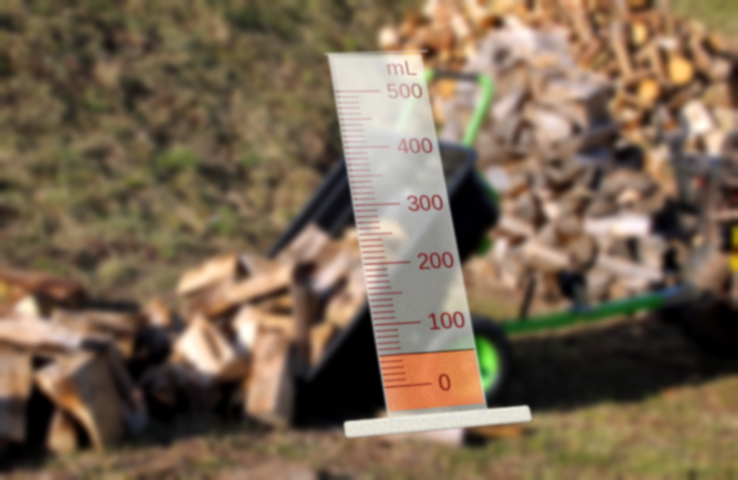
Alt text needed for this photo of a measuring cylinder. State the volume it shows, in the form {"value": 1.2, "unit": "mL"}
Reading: {"value": 50, "unit": "mL"}
